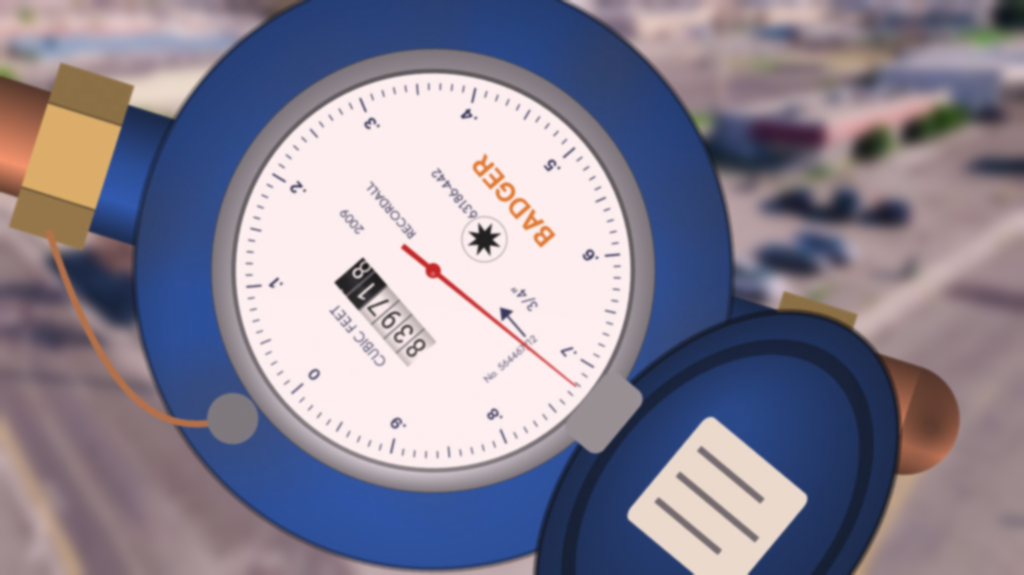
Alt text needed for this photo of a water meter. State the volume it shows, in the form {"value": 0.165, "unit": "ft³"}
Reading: {"value": 839717.72, "unit": "ft³"}
